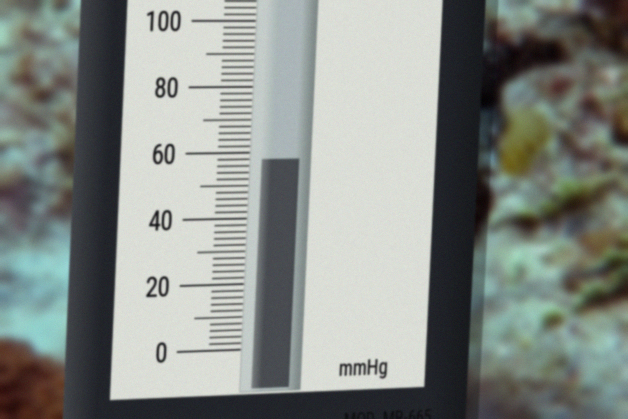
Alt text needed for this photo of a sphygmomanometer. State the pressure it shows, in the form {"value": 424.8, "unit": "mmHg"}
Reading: {"value": 58, "unit": "mmHg"}
